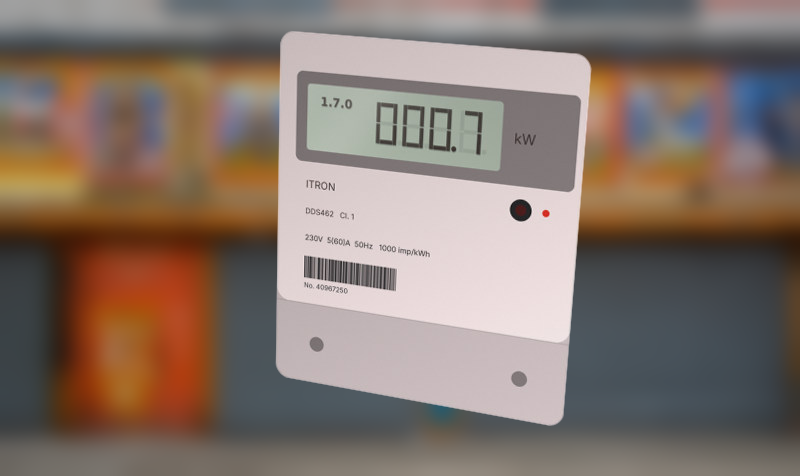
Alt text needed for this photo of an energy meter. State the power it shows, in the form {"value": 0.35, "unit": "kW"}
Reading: {"value": 0.7, "unit": "kW"}
